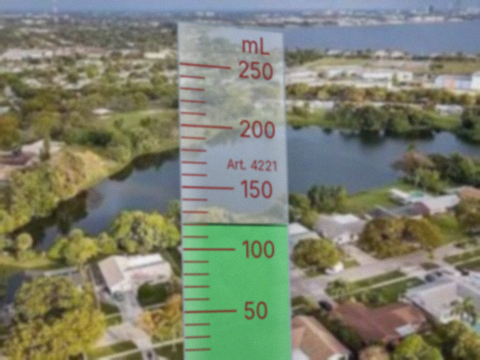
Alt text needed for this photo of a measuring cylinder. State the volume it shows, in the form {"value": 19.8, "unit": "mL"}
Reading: {"value": 120, "unit": "mL"}
